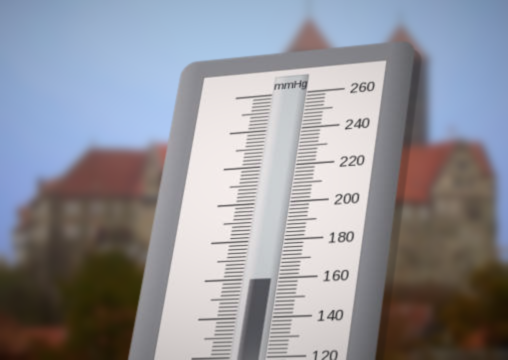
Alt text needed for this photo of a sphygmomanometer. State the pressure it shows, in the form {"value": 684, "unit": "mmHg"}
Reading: {"value": 160, "unit": "mmHg"}
